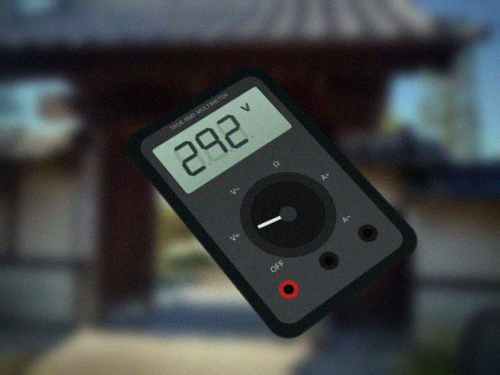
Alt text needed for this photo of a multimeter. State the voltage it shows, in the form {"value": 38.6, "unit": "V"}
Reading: {"value": 292, "unit": "V"}
